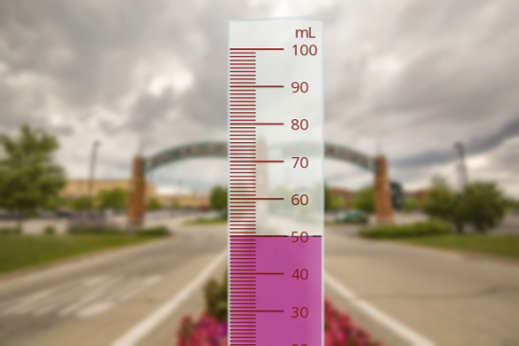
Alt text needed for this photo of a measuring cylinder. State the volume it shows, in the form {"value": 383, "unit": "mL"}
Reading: {"value": 50, "unit": "mL"}
